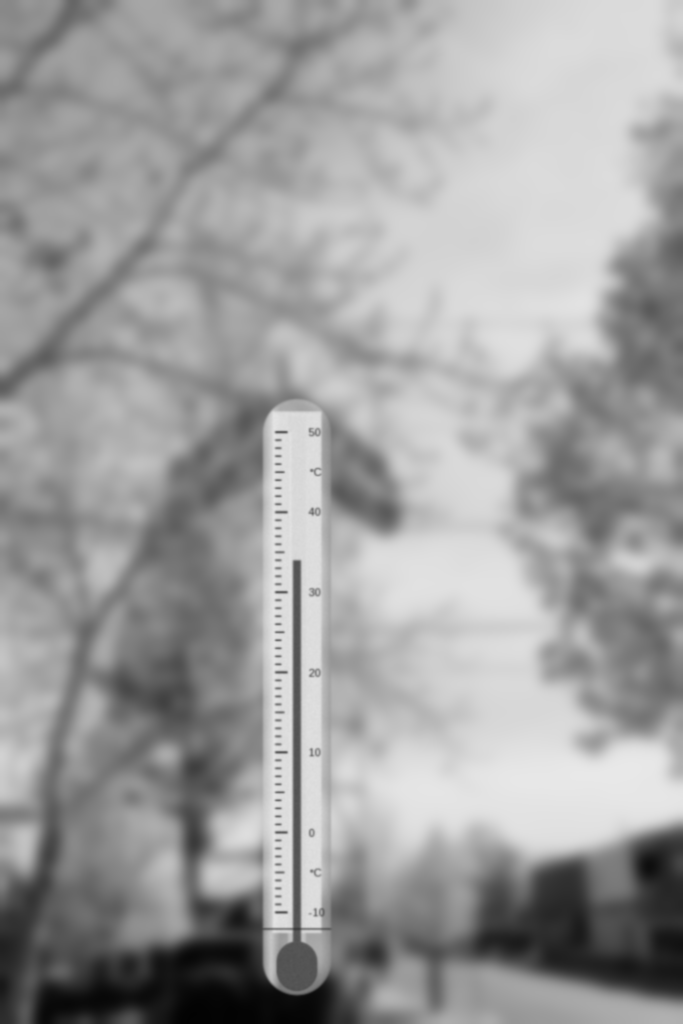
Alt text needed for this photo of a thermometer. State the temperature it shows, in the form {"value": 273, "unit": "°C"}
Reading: {"value": 34, "unit": "°C"}
